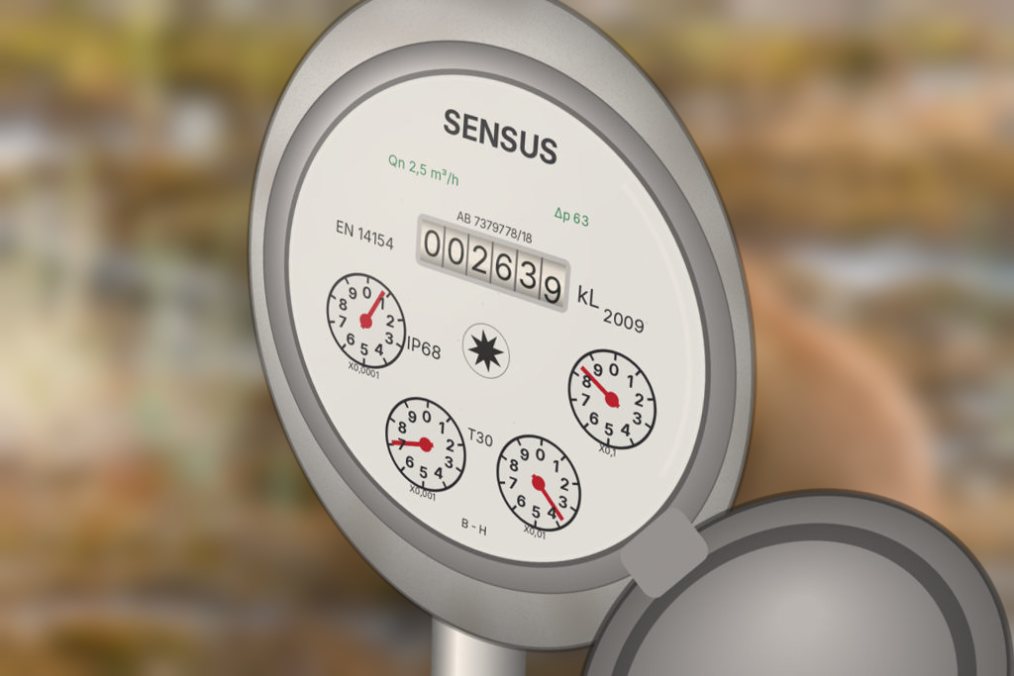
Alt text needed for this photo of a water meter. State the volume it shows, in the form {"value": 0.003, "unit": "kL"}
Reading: {"value": 2638.8370, "unit": "kL"}
